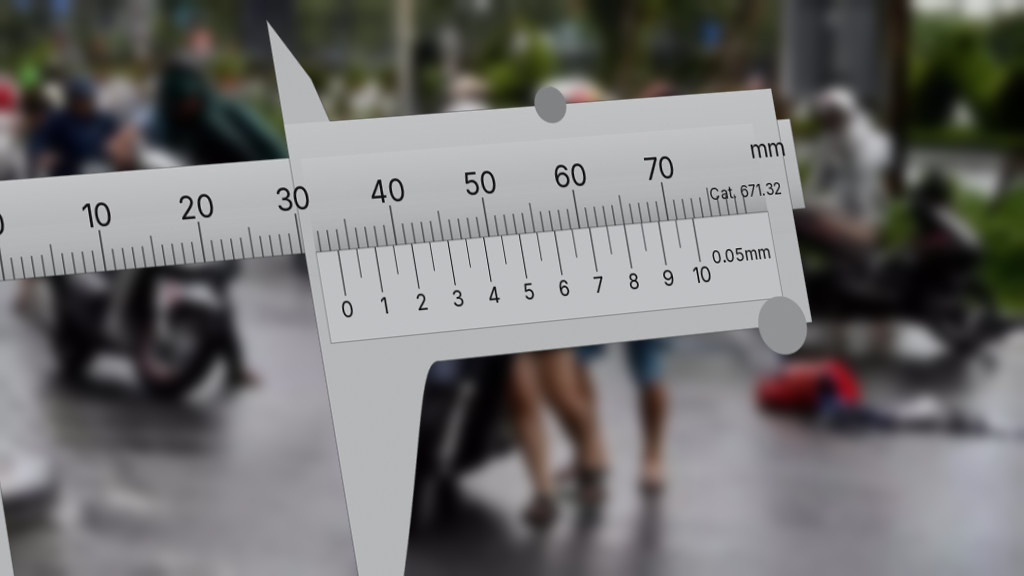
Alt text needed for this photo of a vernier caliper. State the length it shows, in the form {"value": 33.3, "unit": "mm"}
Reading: {"value": 33.8, "unit": "mm"}
